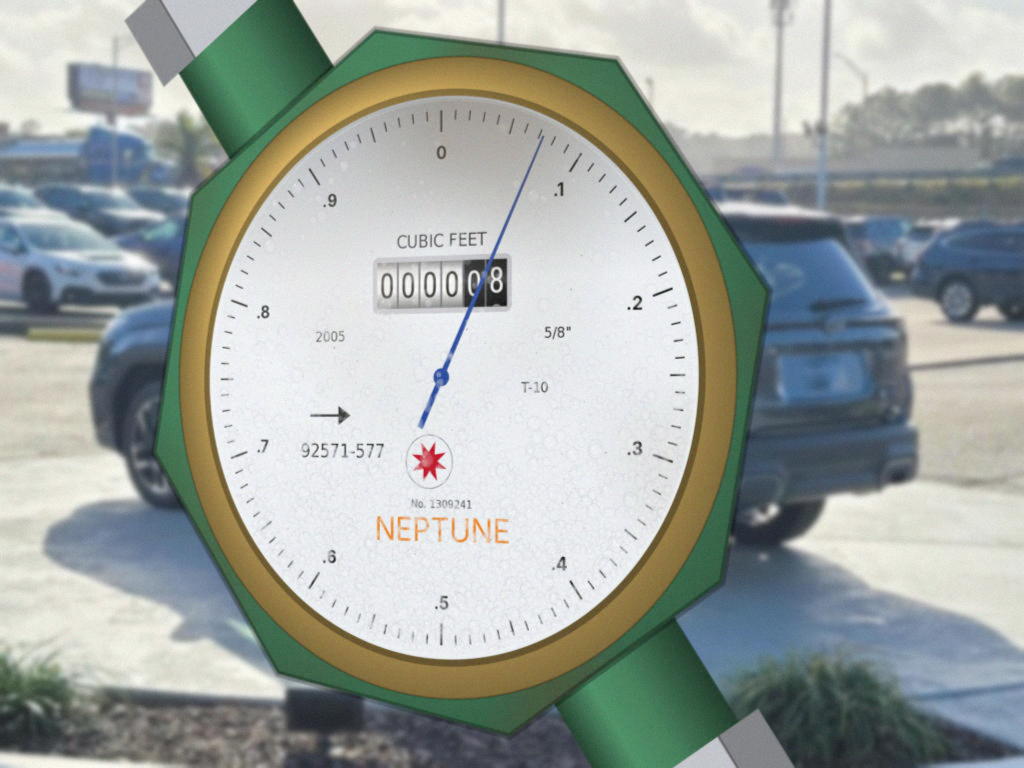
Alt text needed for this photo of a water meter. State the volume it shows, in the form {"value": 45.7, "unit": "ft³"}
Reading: {"value": 8.07, "unit": "ft³"}
